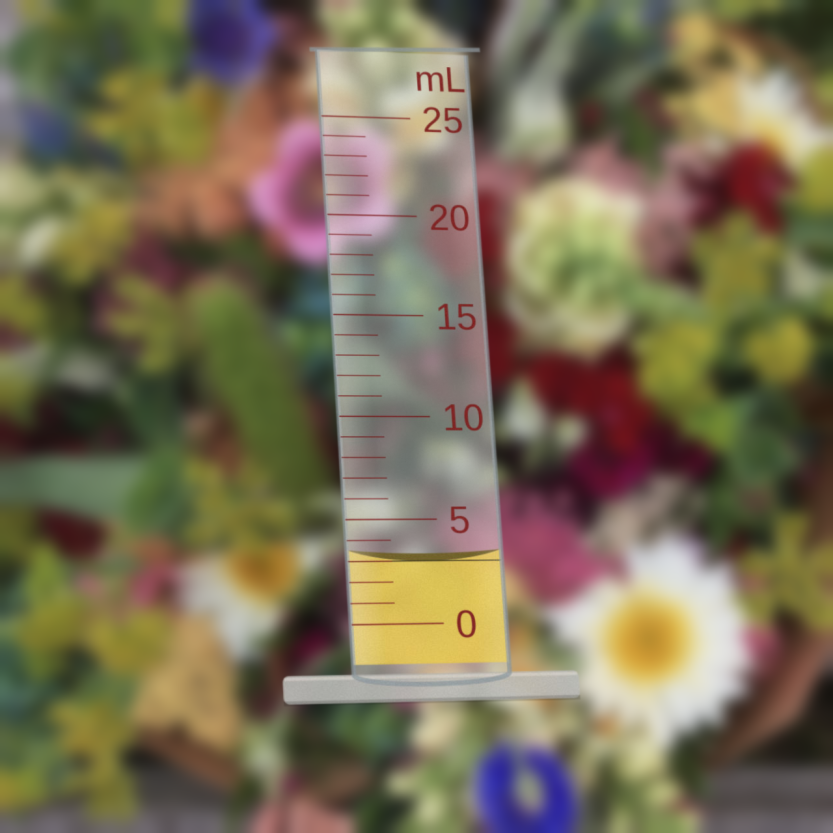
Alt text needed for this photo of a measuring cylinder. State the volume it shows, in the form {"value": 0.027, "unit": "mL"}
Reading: {"value": 3, "unit": "mL"}
